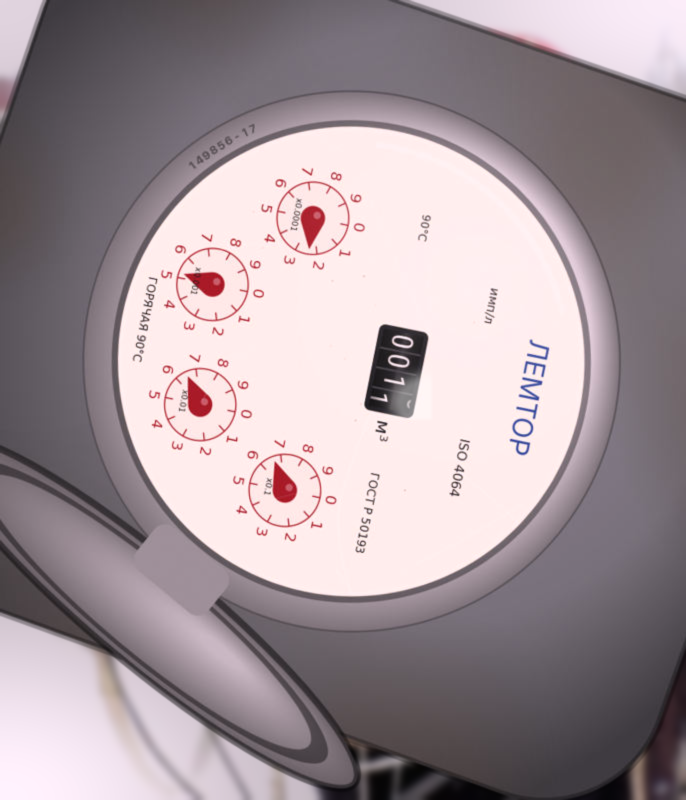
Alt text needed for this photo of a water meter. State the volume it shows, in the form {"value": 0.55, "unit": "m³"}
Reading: {"value": 10.6652, "unit": "m³"}
